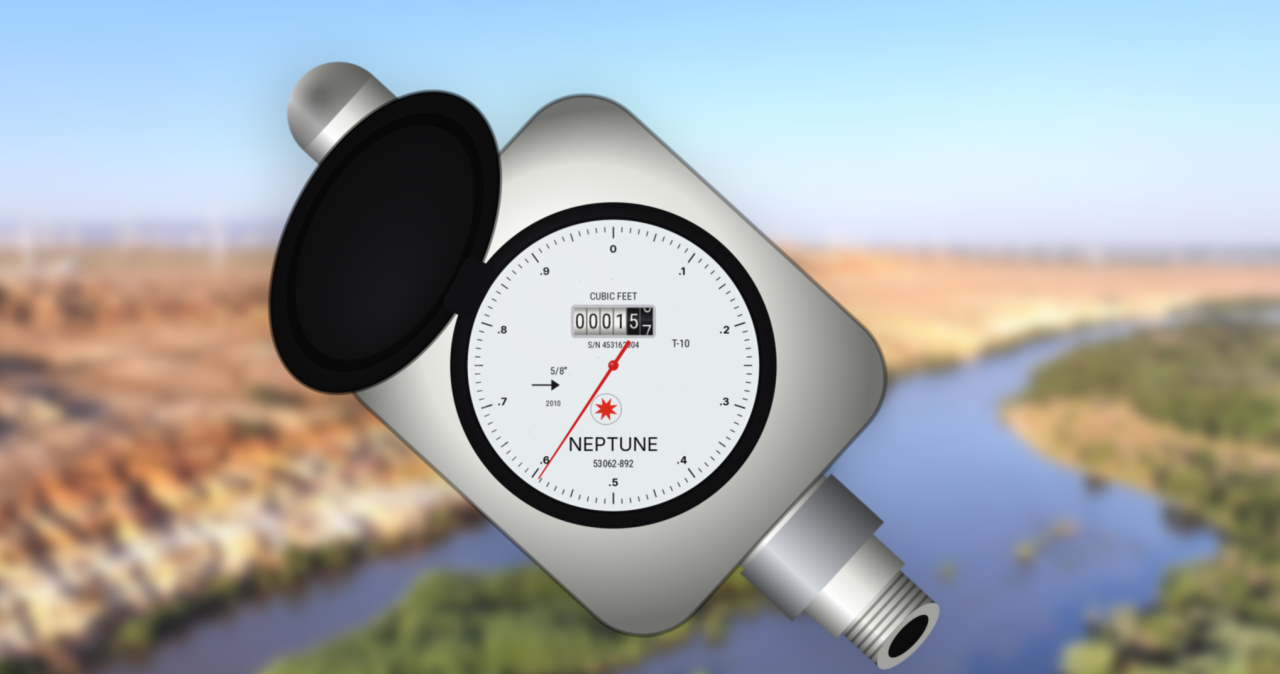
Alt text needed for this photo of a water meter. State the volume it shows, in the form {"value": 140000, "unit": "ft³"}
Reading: {"value": 156.59, "unit": "ft³"}
